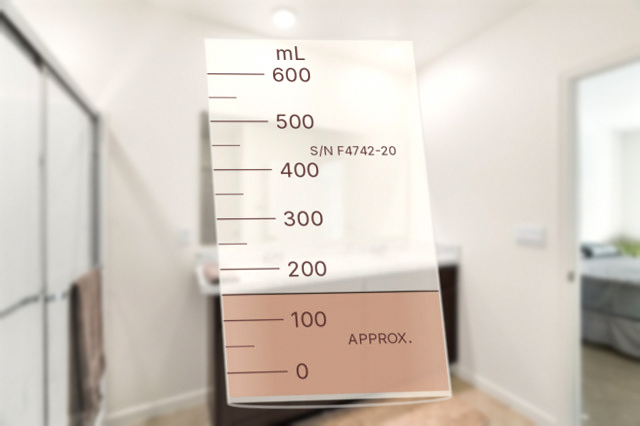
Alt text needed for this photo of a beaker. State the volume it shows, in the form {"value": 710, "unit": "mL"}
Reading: {"value": 150, "unit": "mL"}
